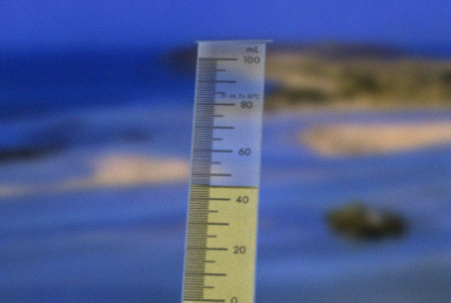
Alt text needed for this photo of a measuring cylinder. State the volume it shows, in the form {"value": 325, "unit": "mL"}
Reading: {"value": 45, "unit": "mL"}
